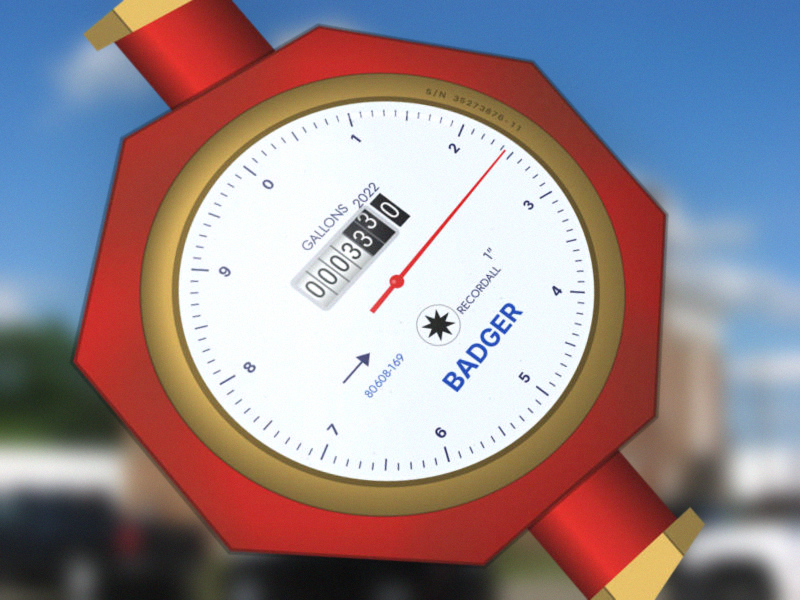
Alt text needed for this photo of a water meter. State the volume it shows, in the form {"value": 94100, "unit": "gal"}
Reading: {"value": 3332.4, "unit": "gal"}
